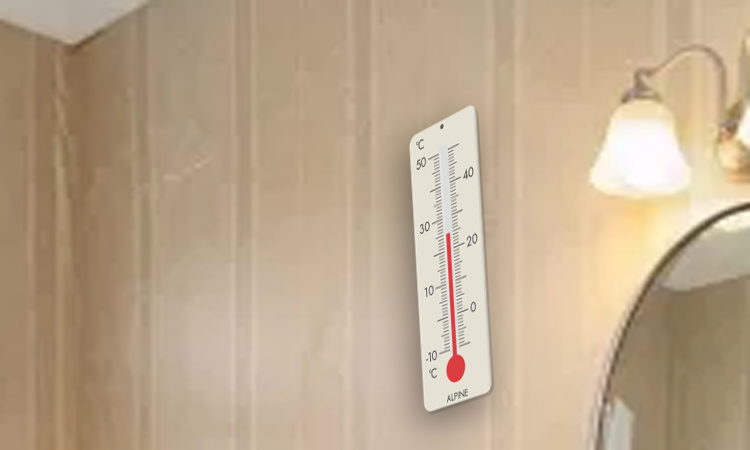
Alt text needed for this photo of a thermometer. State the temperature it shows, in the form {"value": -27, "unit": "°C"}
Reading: {"value": 25, "unit": "°C"}
